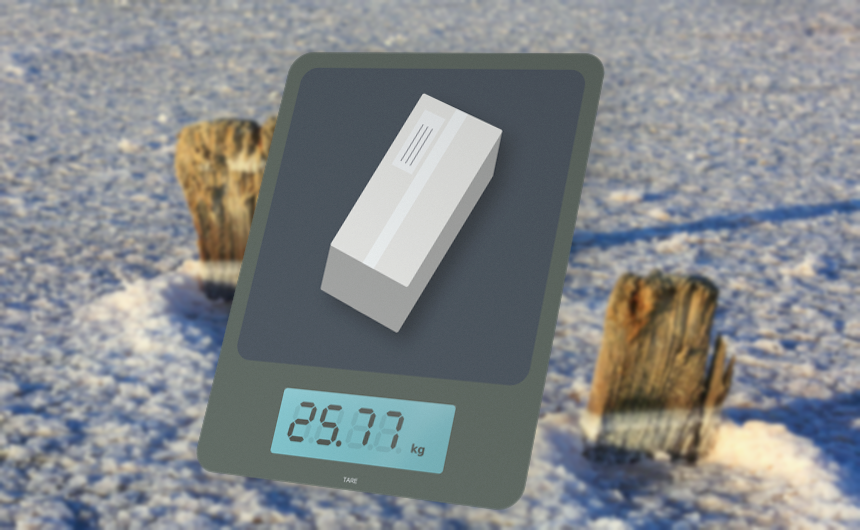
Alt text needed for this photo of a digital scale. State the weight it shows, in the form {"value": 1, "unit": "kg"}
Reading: {"value": 25.77, "unit": "kg"}
